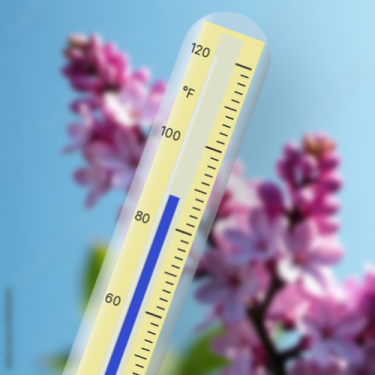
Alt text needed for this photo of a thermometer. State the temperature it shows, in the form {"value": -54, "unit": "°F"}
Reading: {"value": 87, "unit": "°F"}
